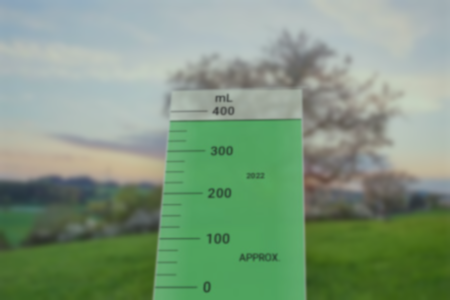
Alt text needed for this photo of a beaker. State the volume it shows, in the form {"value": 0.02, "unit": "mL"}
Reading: {"value": 375, "unit": "mL"}
